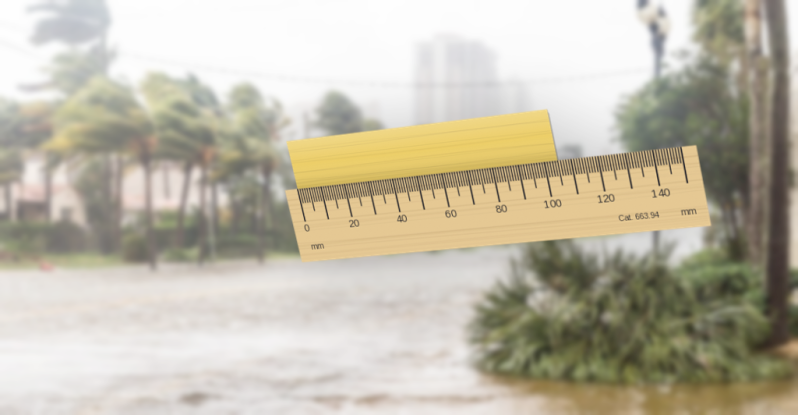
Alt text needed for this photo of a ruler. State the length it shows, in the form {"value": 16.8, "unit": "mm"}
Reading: {"value": 105, "unit": "mm"}
